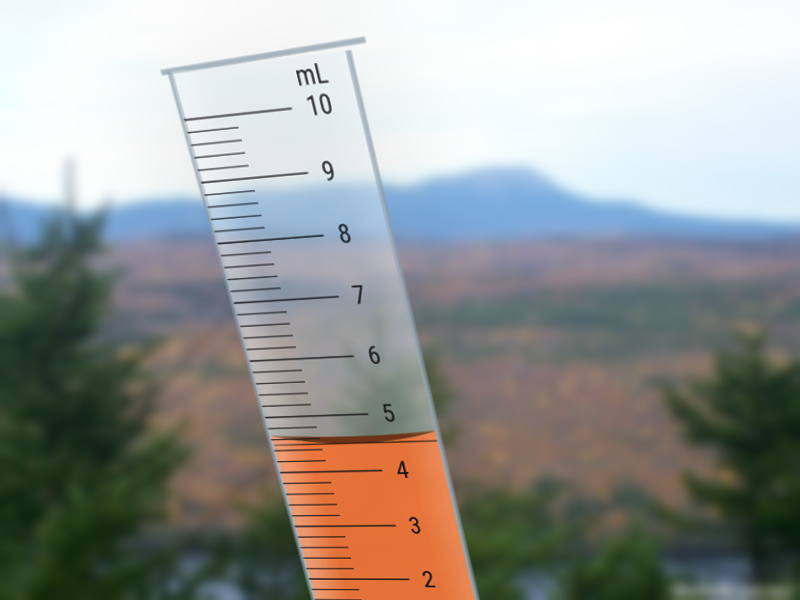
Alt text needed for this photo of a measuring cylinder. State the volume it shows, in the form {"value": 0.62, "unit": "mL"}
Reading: {"value": 4.5, "unit": "mL"}
